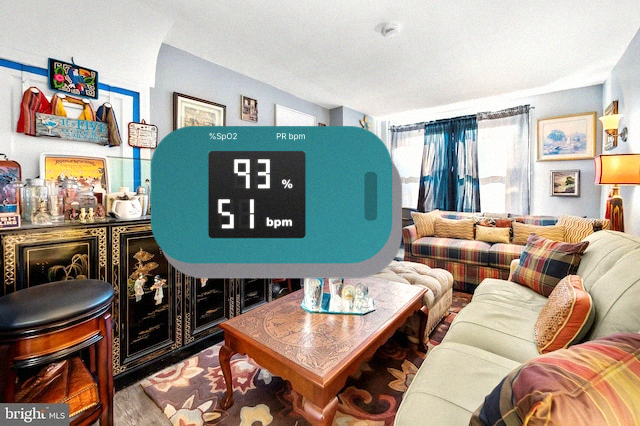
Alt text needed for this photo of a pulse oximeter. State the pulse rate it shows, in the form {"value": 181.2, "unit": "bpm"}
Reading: {"value": 51, "unit": "bpm"}
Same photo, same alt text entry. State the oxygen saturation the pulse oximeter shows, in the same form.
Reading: {"value": 93, "unit": "%"}
